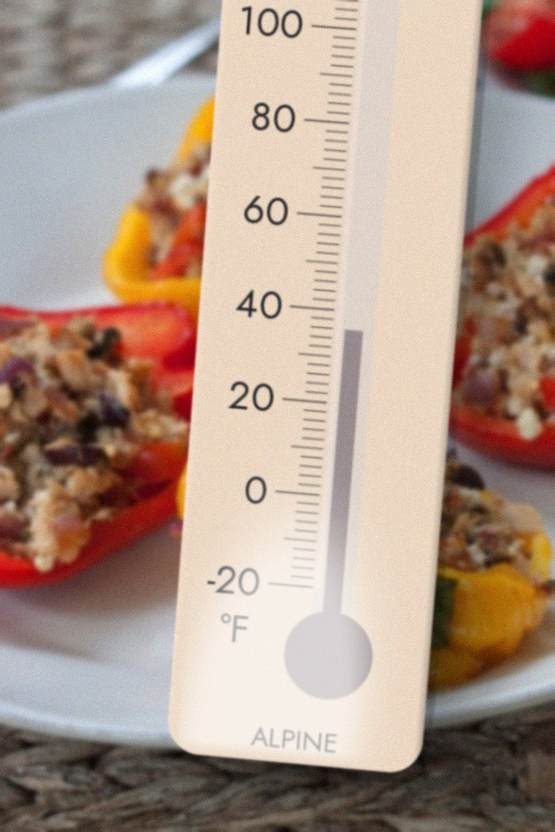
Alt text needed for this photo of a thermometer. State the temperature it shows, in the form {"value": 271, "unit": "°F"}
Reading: {"value": 36, "unit": "°F"}
